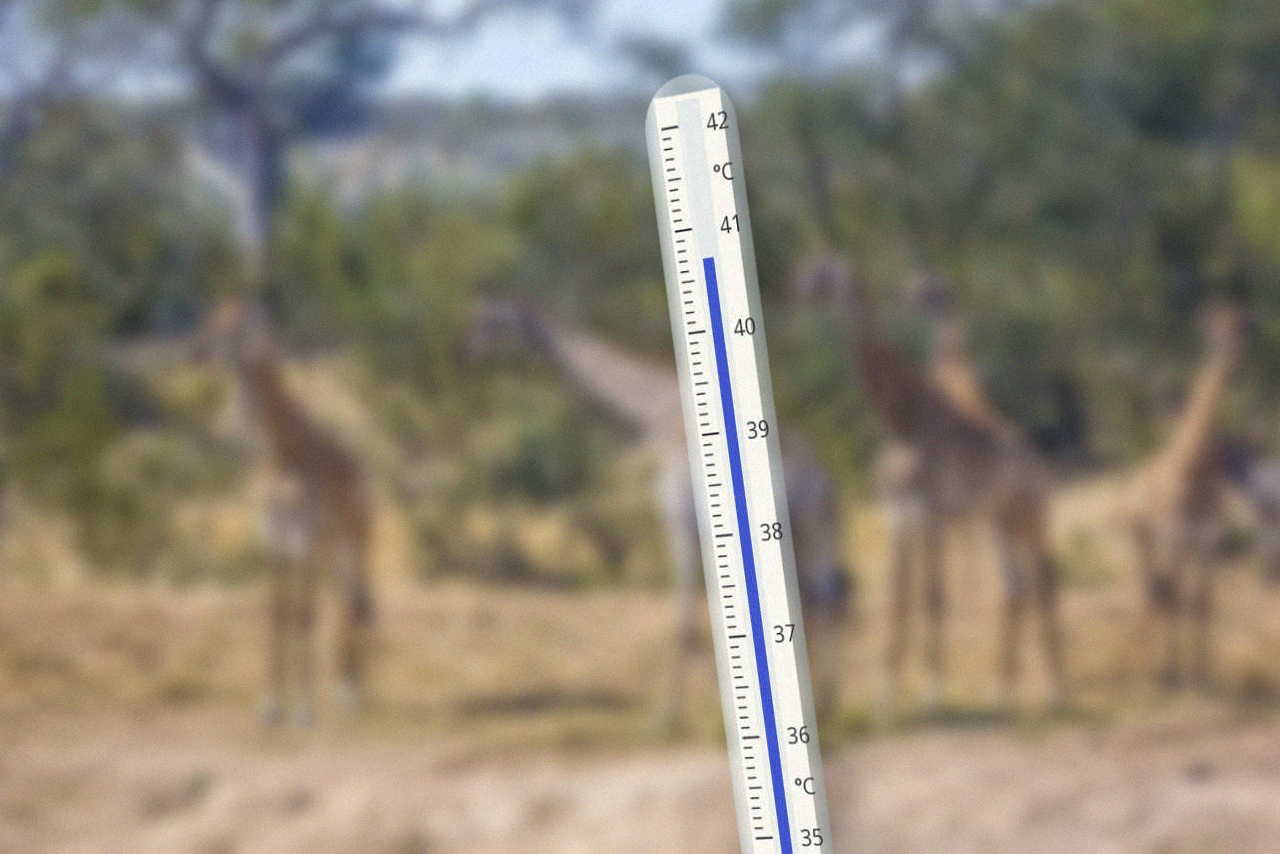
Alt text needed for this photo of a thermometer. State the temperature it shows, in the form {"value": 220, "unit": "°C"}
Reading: {"value": 40.7, "unit": "°C"}
